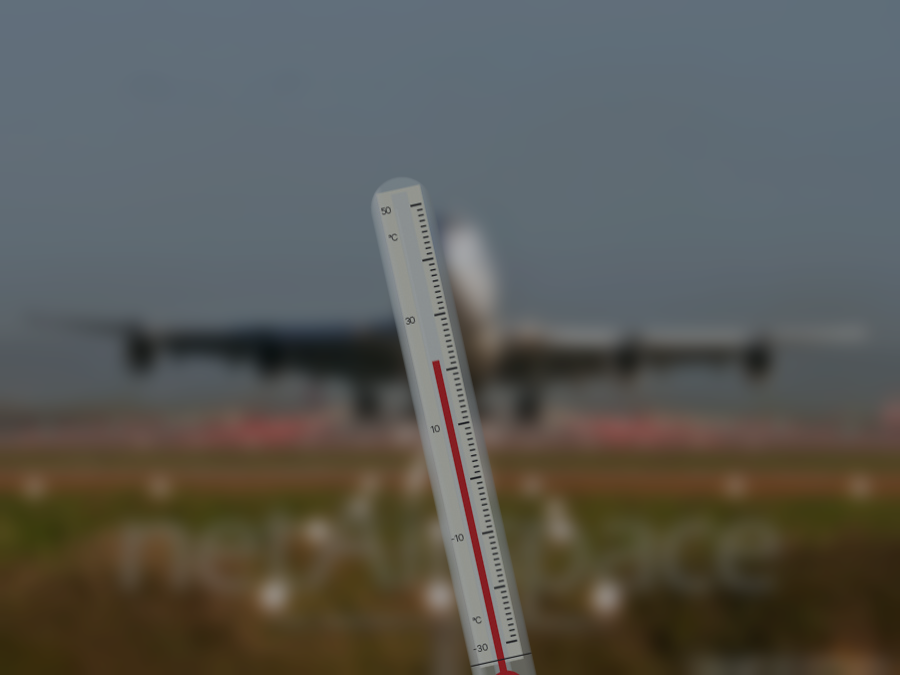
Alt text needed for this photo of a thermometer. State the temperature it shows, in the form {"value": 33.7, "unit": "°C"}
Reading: {"value": 22, "unit": "°C"}
